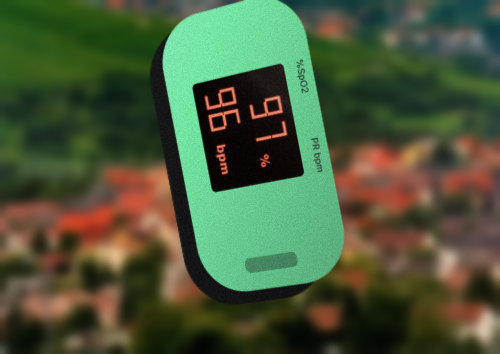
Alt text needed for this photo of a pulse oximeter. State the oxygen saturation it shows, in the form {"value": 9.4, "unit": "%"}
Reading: {"value": 97, "unit": "%"}
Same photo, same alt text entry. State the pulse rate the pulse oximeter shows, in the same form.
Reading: {"value": 96, "unit": "bpm"}
